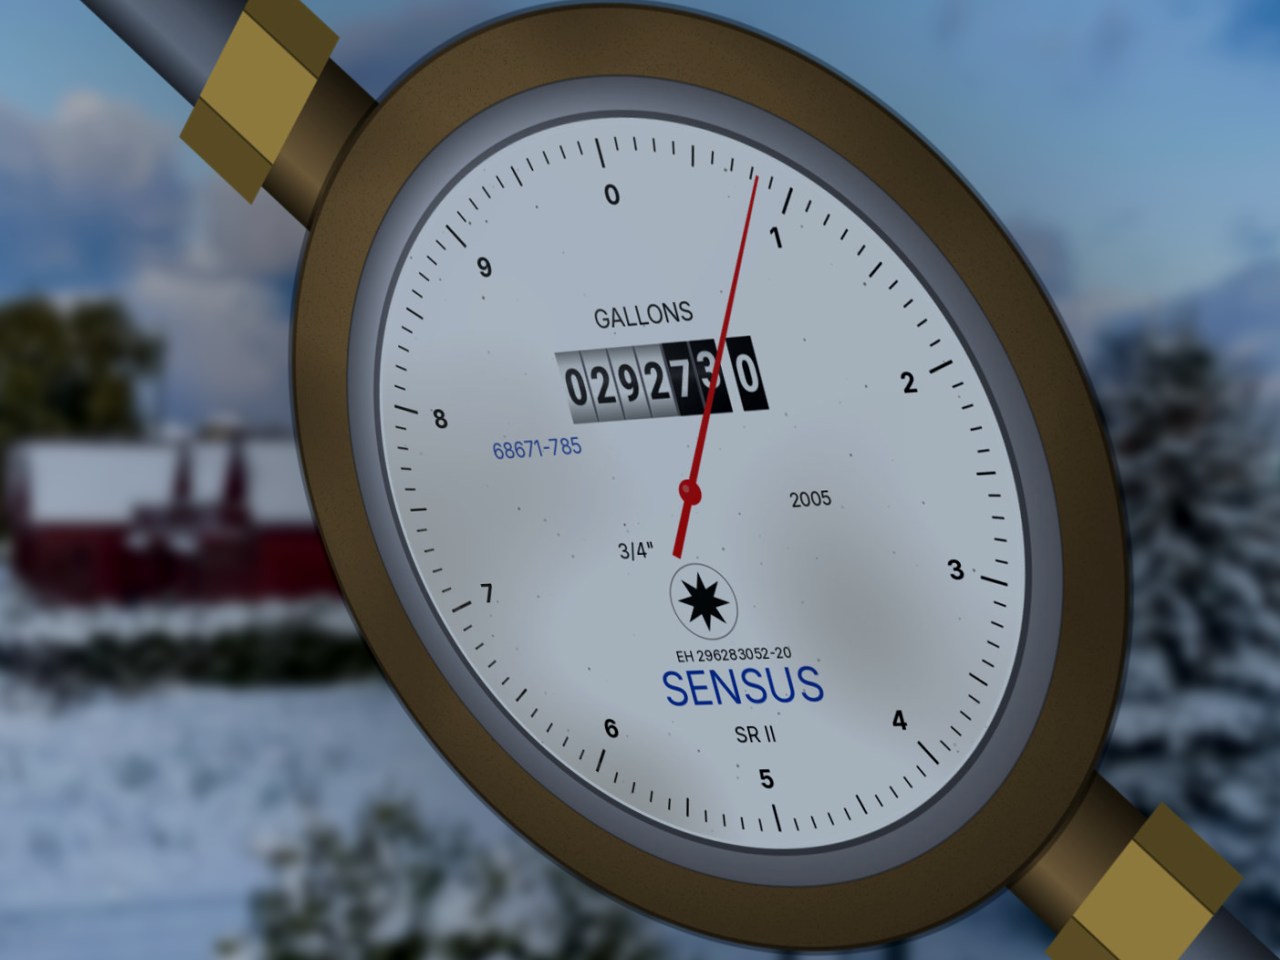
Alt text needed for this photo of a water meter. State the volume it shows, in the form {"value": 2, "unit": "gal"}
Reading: {"value": 292730.8, "unit": "gal"}
